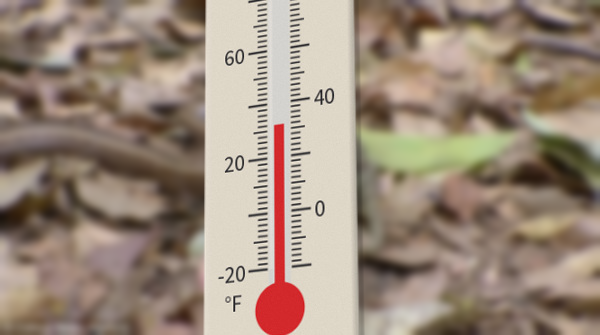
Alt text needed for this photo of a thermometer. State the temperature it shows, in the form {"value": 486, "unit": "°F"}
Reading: {"value": 32, "unit": "°F"}
